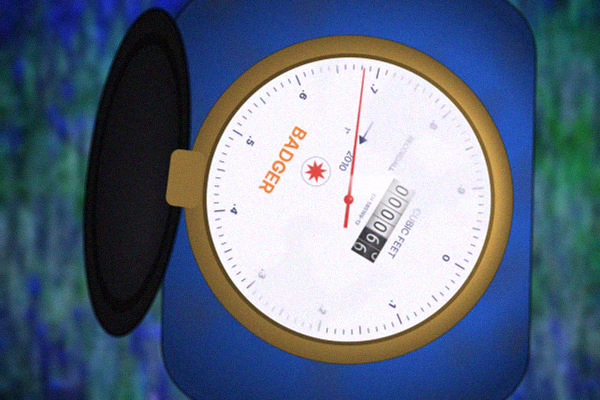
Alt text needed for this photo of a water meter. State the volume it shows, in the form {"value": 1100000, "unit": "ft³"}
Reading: {"value": 65.68, "unit": "ft³"}
